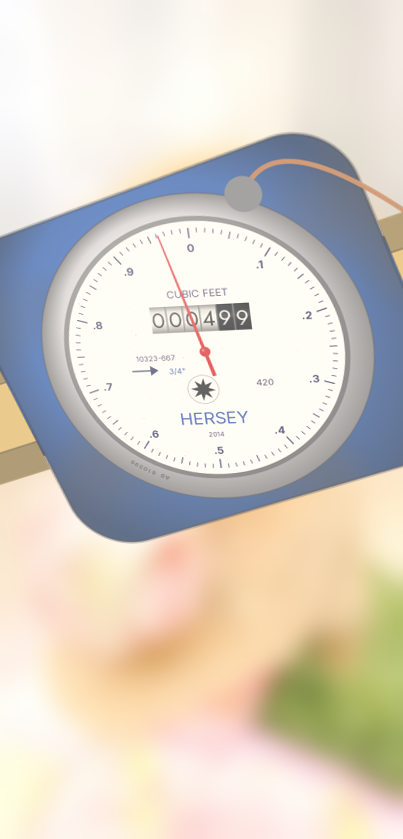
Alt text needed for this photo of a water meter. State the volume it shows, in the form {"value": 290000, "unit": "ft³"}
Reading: {"value": 498.96, "unit": "ft³"}
